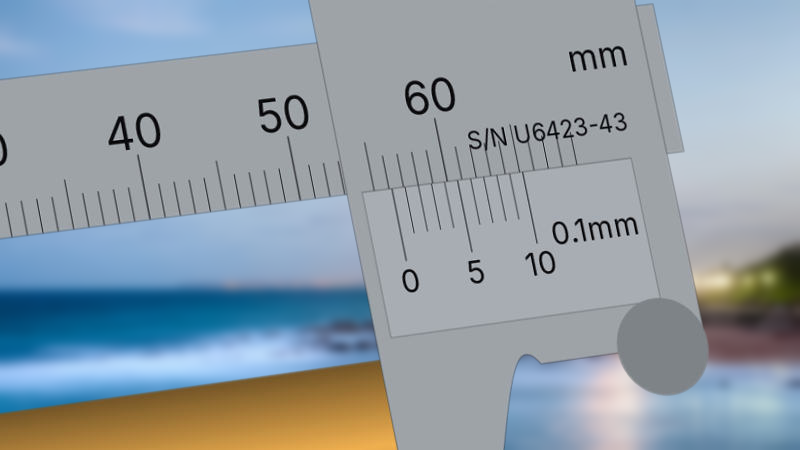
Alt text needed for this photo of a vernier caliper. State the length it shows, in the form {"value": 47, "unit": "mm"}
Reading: {"value": 56.2, "unit": "mm"}
